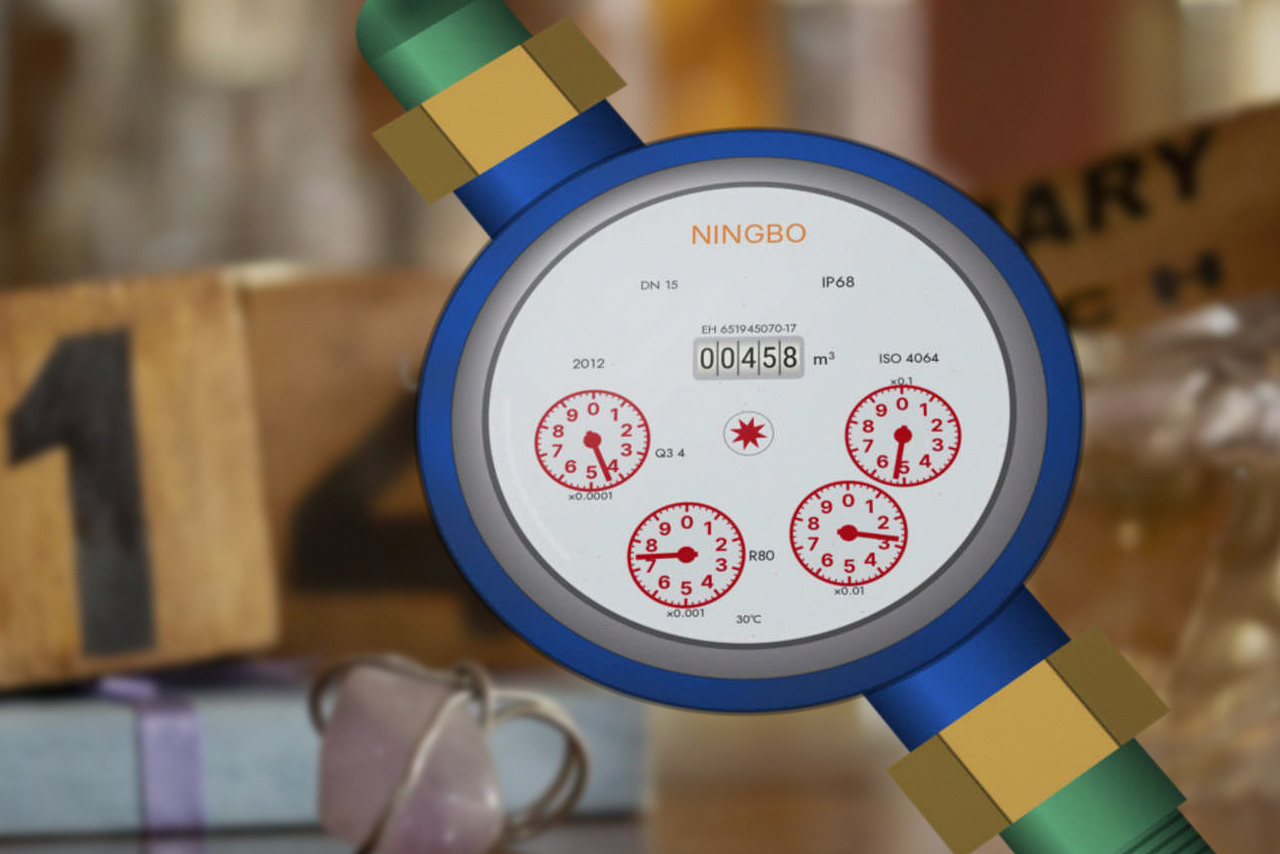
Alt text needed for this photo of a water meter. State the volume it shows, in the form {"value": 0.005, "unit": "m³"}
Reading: {"value": 458.5274, "unit": "m³"}
